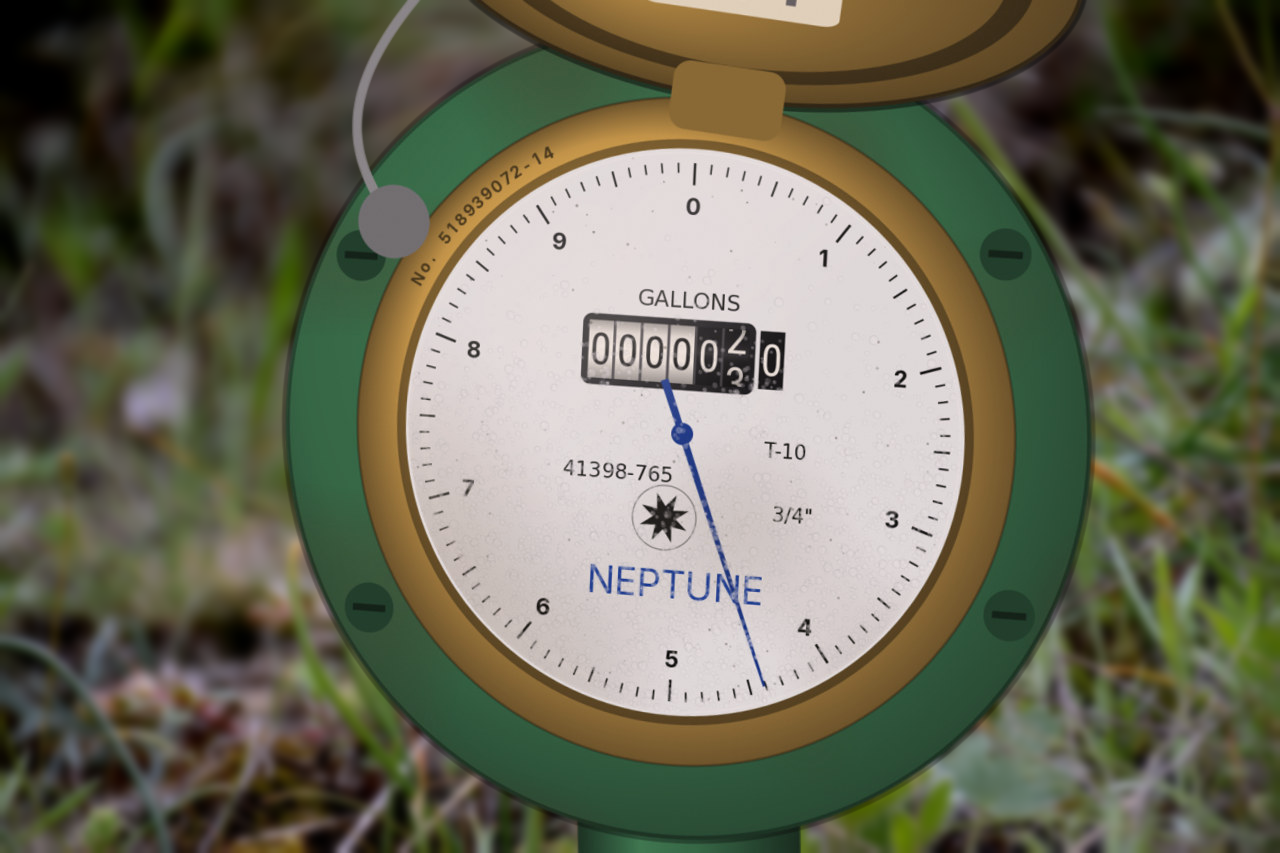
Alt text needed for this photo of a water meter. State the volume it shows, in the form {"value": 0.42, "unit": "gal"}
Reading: {"value": 24.4, "unit": "gal"}
